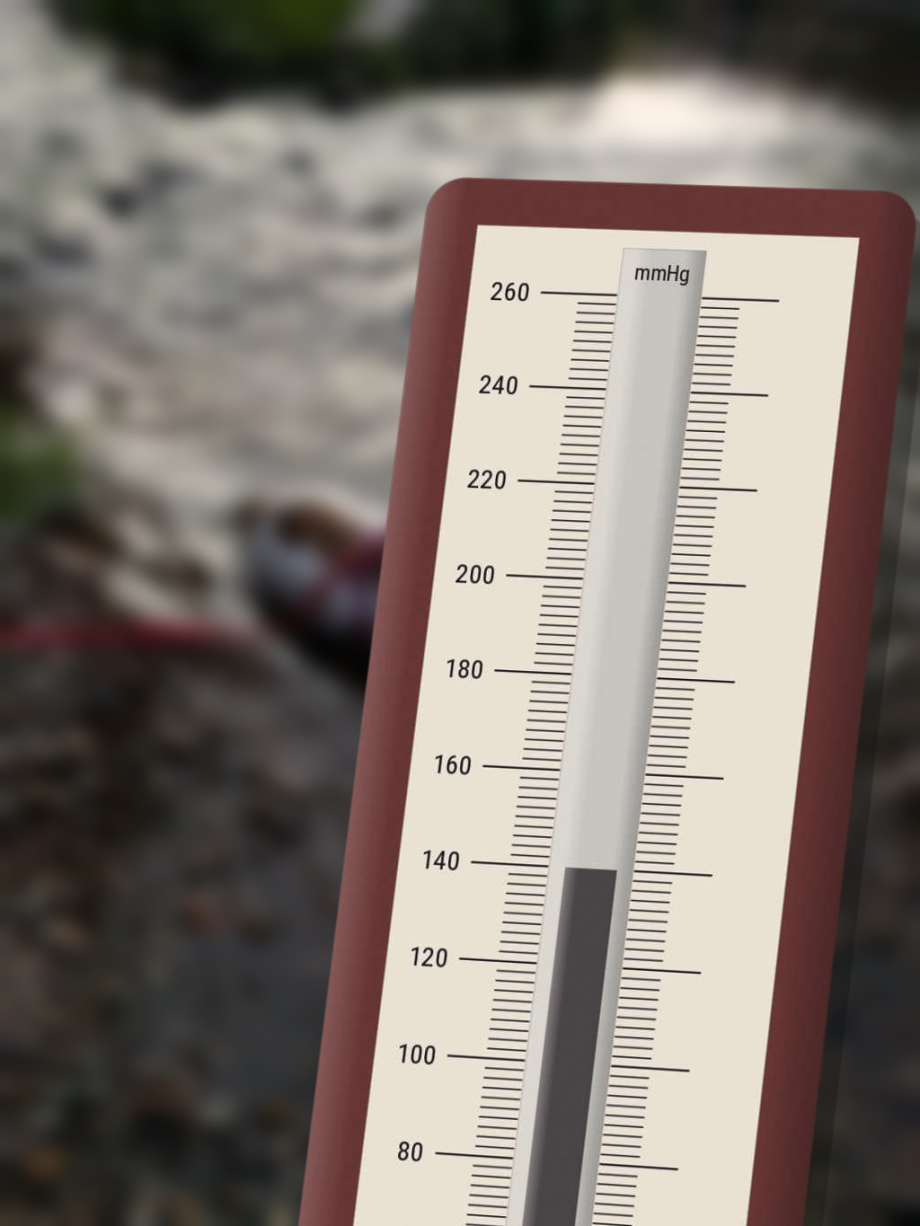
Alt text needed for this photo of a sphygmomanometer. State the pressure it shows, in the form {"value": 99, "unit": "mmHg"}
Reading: {"value": 140, "unit": "mmHg"}
